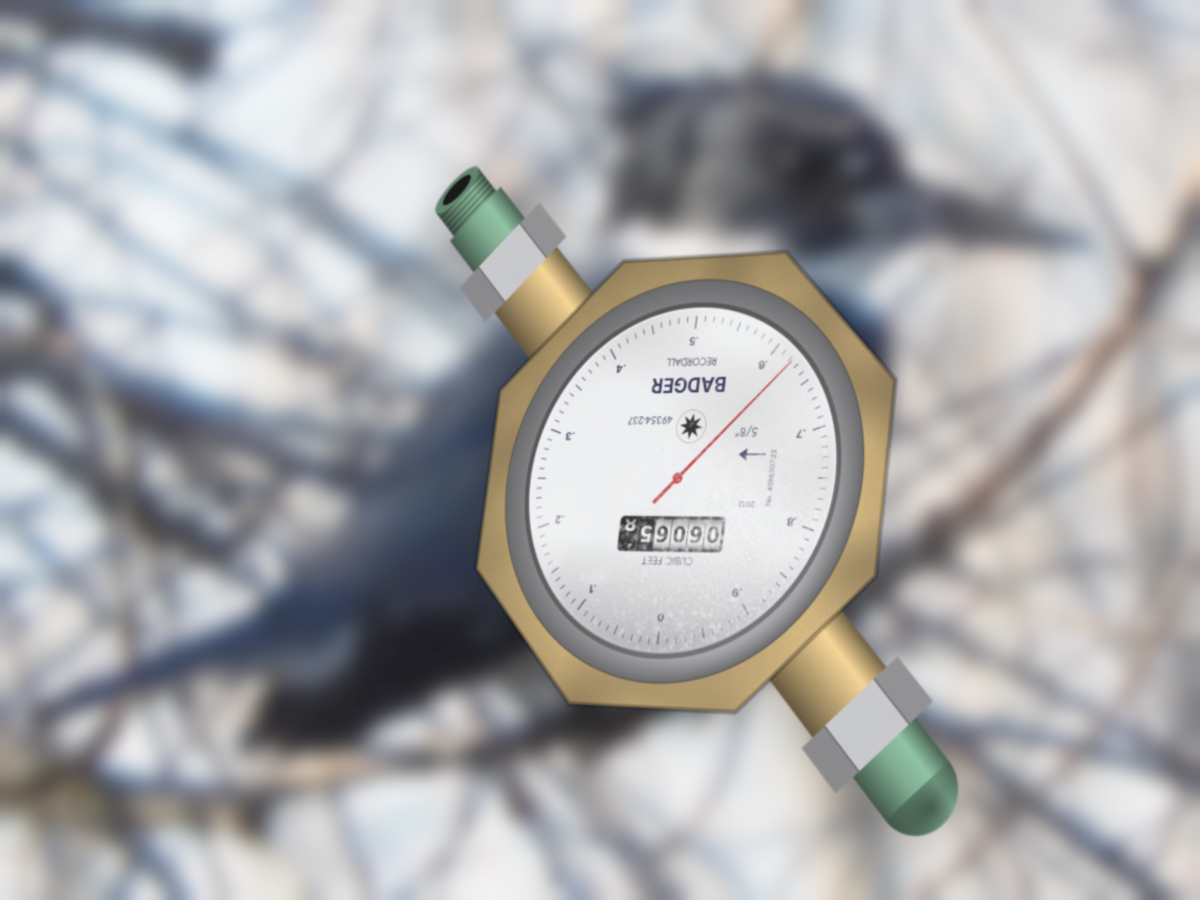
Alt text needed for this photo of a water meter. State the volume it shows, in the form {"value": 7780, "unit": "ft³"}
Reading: {"value": 60657.62, "unit": "ft³"}
